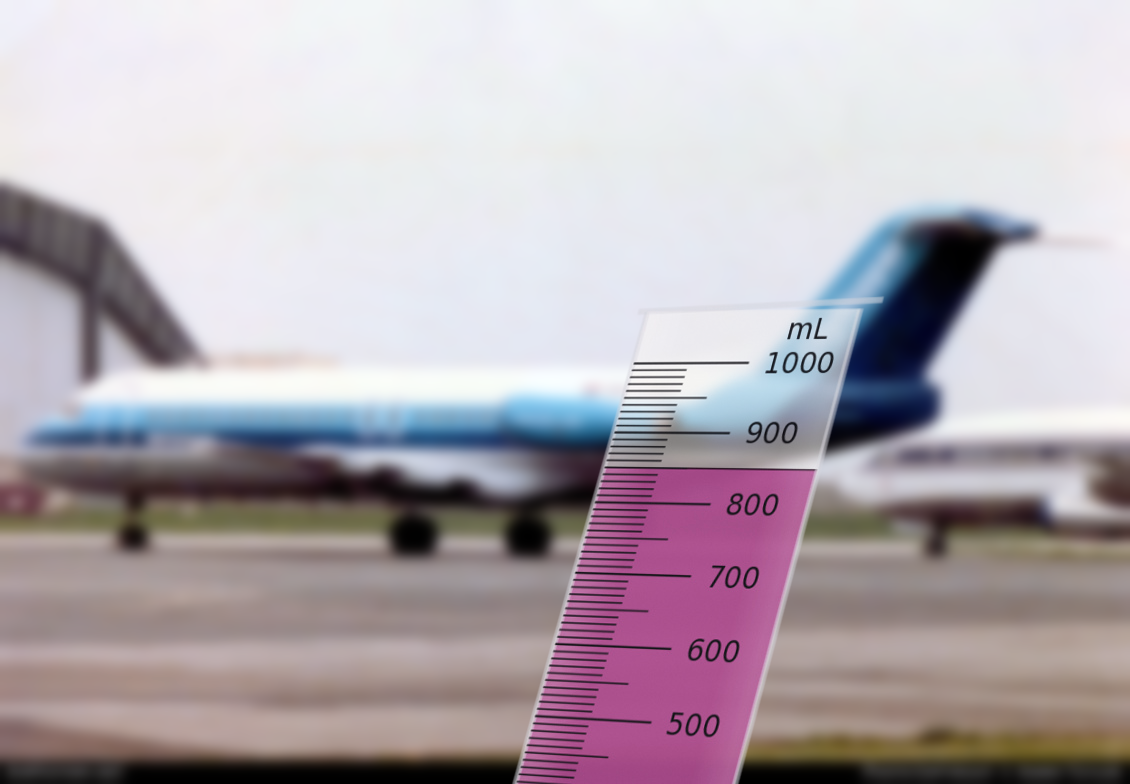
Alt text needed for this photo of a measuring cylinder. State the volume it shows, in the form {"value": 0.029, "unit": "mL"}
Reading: {"value": 850, "unit": "mL"}
